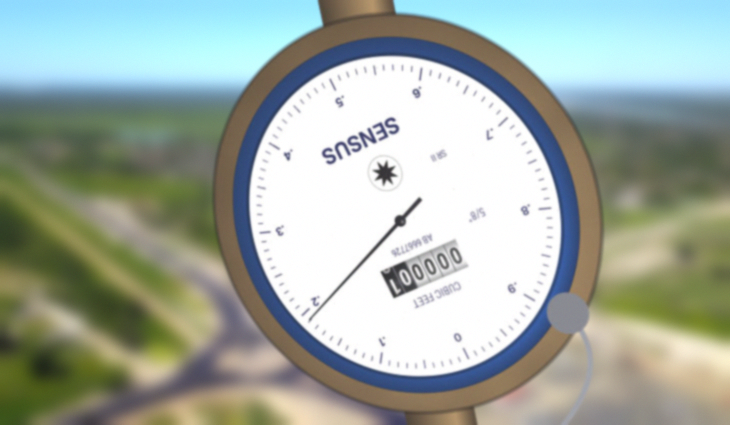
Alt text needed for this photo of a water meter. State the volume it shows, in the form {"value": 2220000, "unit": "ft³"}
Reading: {"value": 1.19, "unit": "ft³"}
